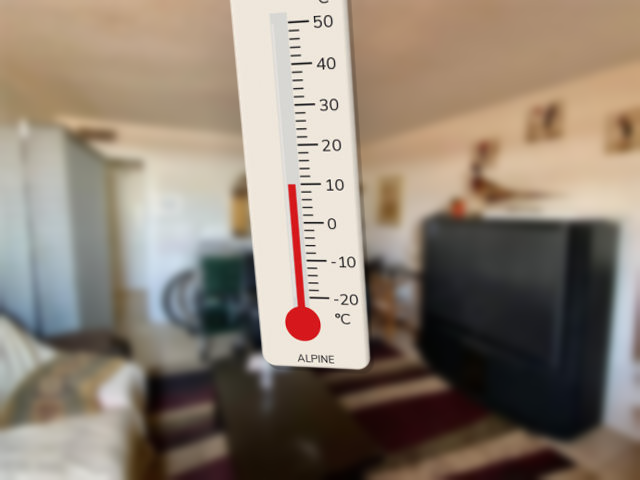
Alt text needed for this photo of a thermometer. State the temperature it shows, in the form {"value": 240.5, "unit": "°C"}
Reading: {"value": 10, "unit": "°C"}
